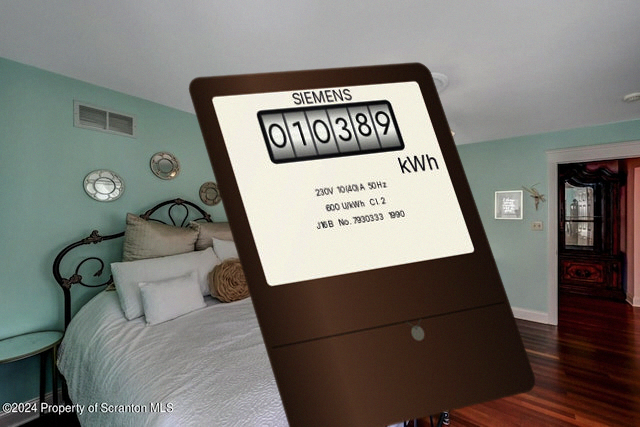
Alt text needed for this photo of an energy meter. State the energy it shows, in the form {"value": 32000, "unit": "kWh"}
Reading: {"value": 10389, "unit": "kWh"}
